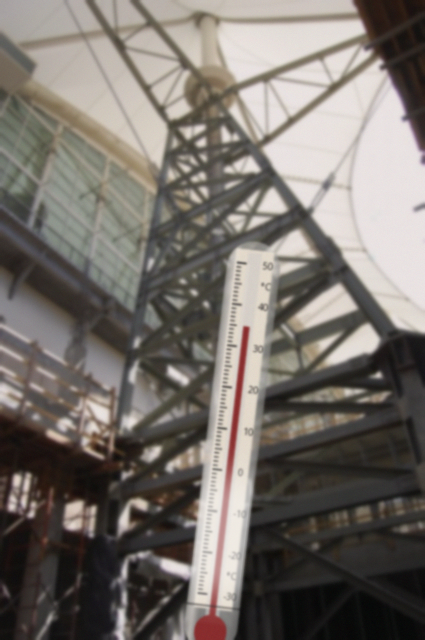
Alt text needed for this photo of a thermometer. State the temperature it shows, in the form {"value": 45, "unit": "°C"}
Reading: {"value": 35, "unit": "°C"}
